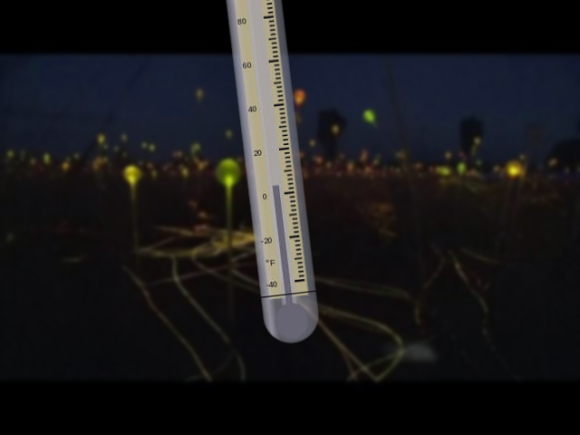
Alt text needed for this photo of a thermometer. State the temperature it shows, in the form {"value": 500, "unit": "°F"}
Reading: {"value": 4, "unit": "°F"}
